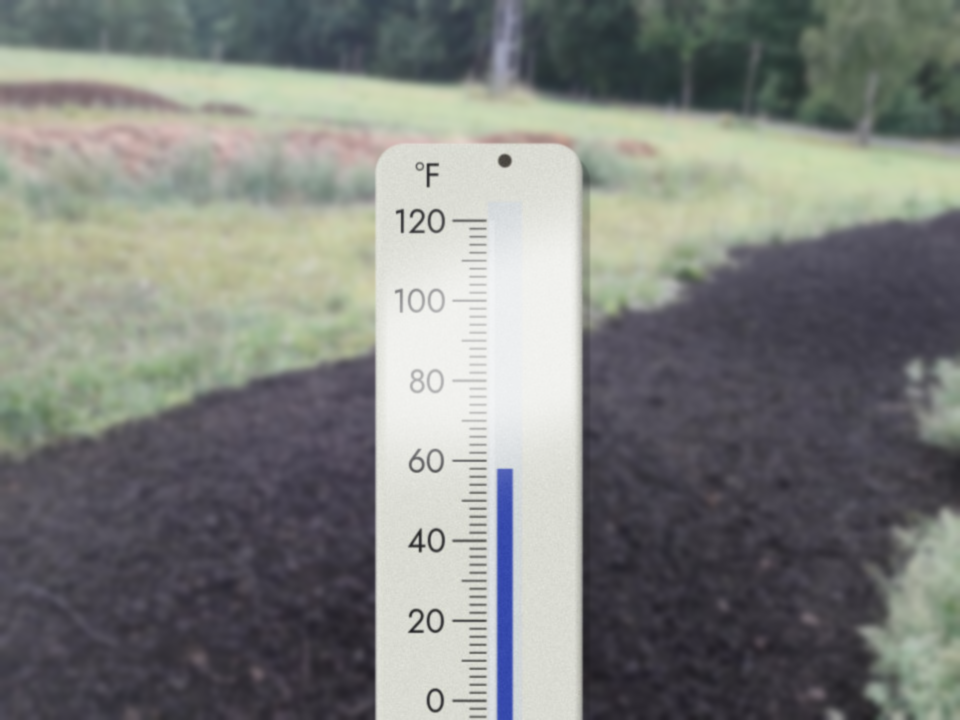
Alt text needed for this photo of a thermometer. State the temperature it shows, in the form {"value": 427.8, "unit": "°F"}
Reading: {"value": 58, "unit": "°F"}
